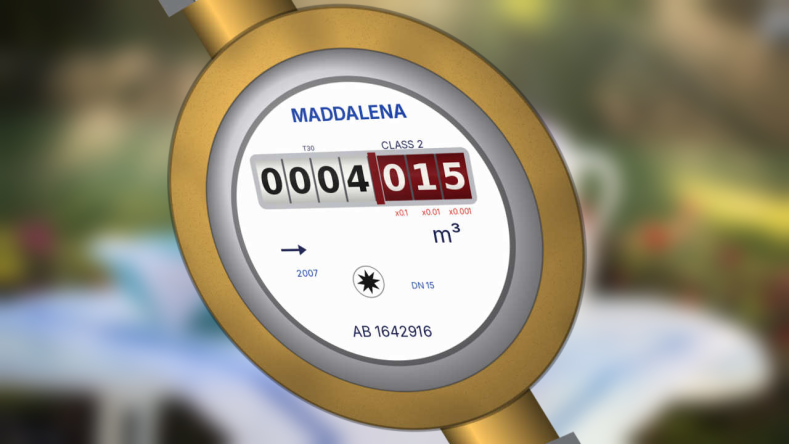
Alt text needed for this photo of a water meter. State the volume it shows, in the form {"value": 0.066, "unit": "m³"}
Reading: {"value": 4.015, "unit": "m³"}
